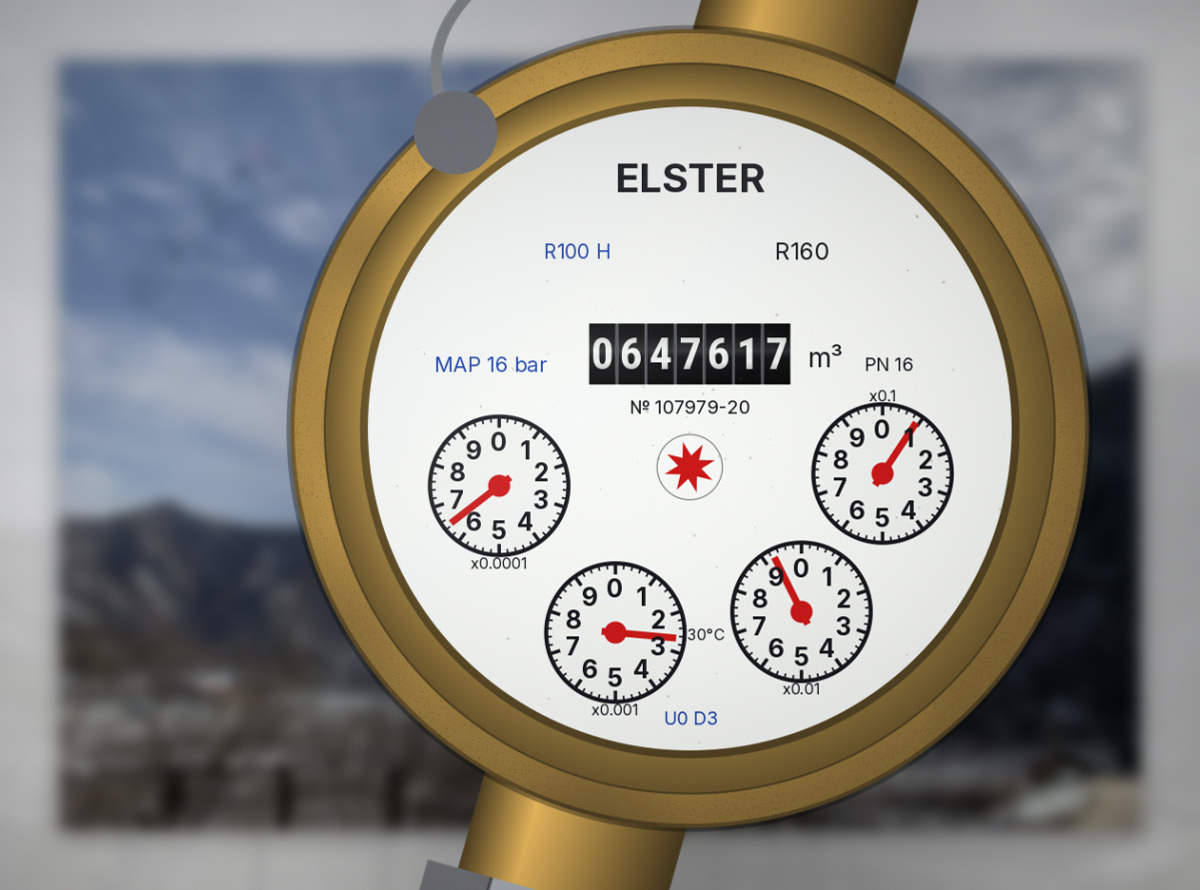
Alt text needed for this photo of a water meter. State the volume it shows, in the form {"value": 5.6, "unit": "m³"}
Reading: {"value": 647617.0926, "unit": "m³"}
